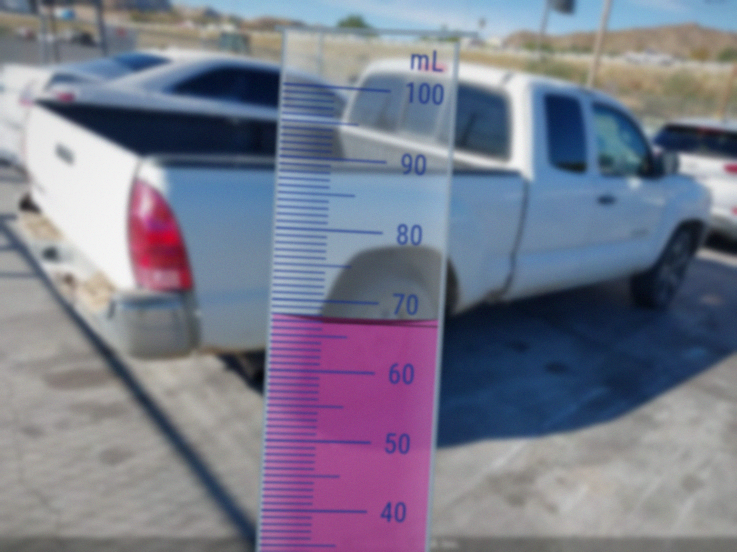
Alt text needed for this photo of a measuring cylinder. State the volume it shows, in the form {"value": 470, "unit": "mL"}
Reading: {"value": 67, "unit": "mL"}
